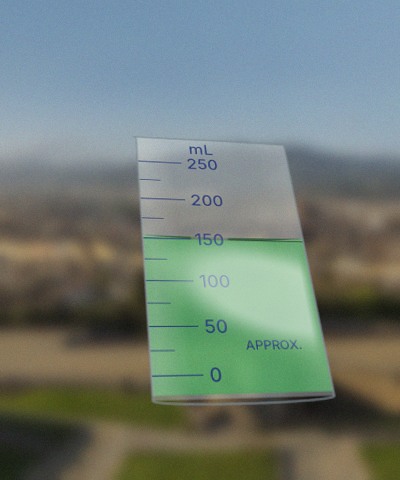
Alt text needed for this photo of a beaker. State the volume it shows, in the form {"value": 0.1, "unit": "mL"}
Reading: {"value": 150, "unit": "mL"}
